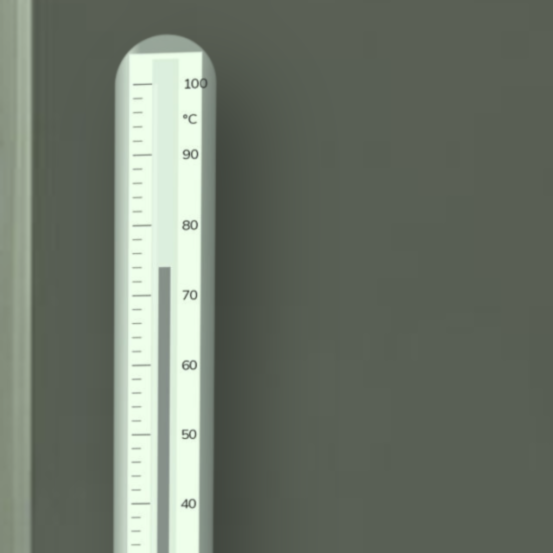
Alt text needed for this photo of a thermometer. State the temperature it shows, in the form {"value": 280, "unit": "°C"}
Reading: {"value": 74, "unit": "°C"}
